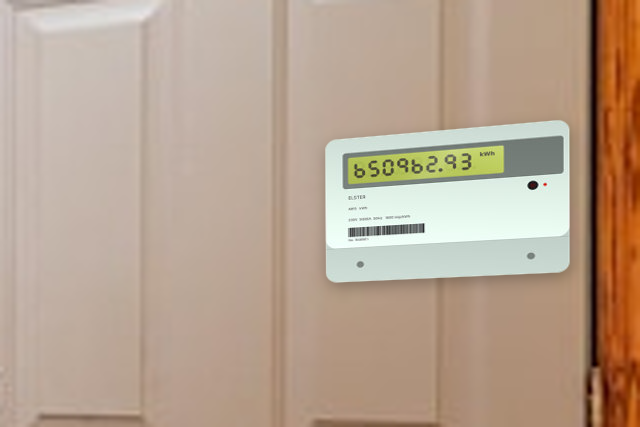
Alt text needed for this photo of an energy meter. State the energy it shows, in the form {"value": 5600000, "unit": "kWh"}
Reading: {"value": 650962.93, "unit": "kWh"}
